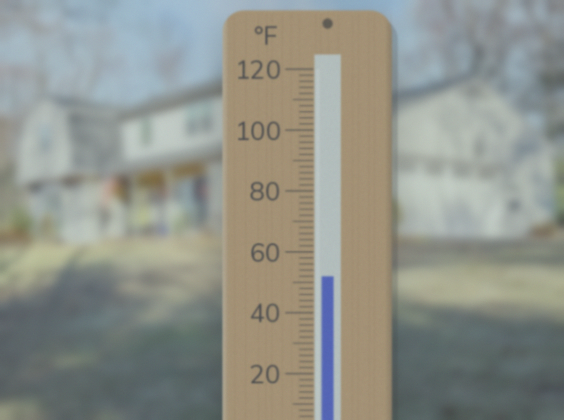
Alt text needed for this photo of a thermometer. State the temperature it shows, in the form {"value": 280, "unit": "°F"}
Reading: {"value": 52, "unit": "°F"}
